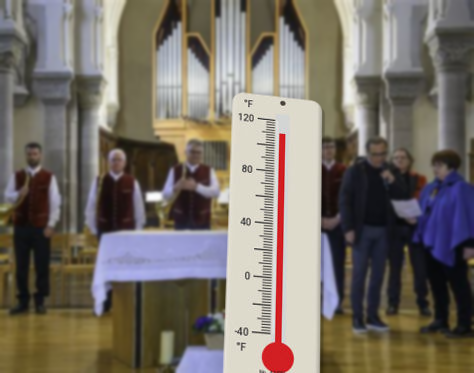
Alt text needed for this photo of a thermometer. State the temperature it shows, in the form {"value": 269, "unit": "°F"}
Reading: {"value": 110, "unit": "°F"}
